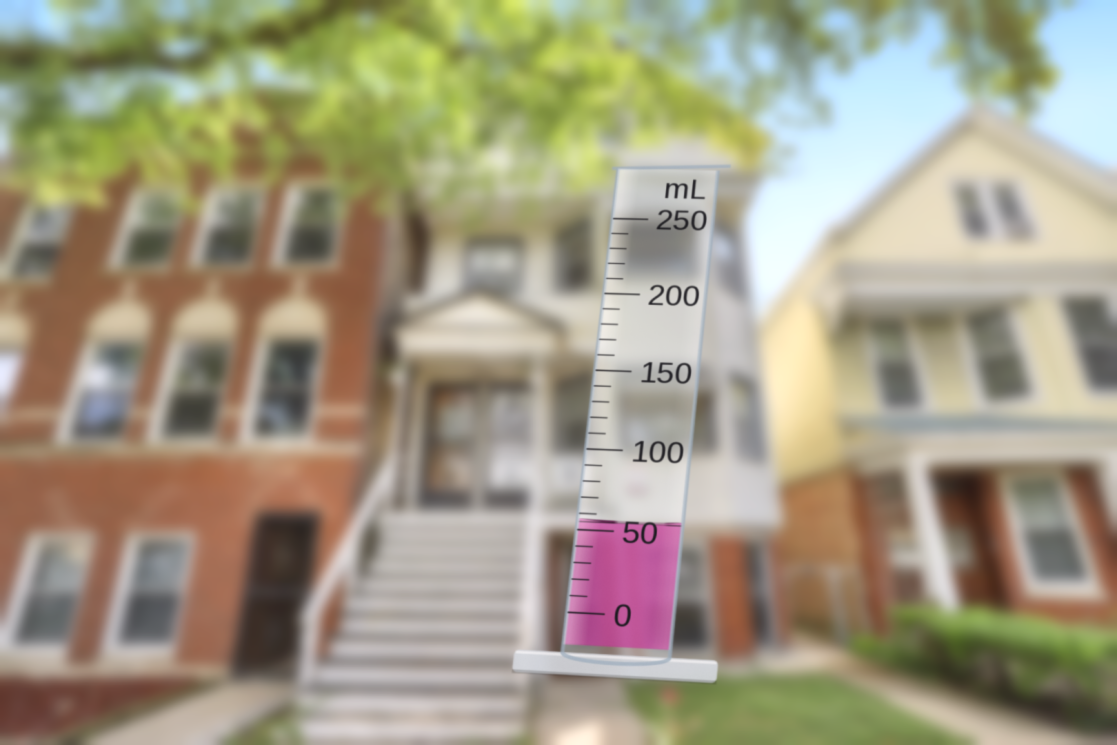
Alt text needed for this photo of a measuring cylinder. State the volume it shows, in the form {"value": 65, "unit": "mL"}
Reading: {"value": 55, "unit": "mL"}
